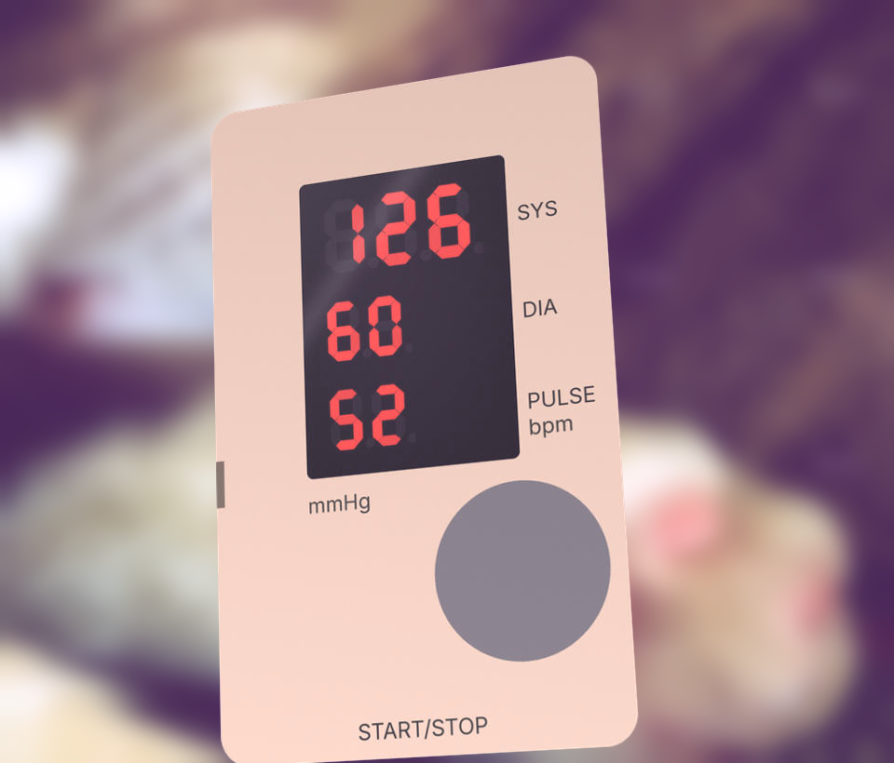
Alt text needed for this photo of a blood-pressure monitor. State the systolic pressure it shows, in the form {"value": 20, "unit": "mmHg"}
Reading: {"value": 126, "unit": "mmHg"}
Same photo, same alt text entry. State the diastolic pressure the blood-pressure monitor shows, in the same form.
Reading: {"value": 60, "unit": "mmHg"}
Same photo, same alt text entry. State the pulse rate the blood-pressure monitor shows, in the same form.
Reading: {"value": 52, "unit": "bpm"}
